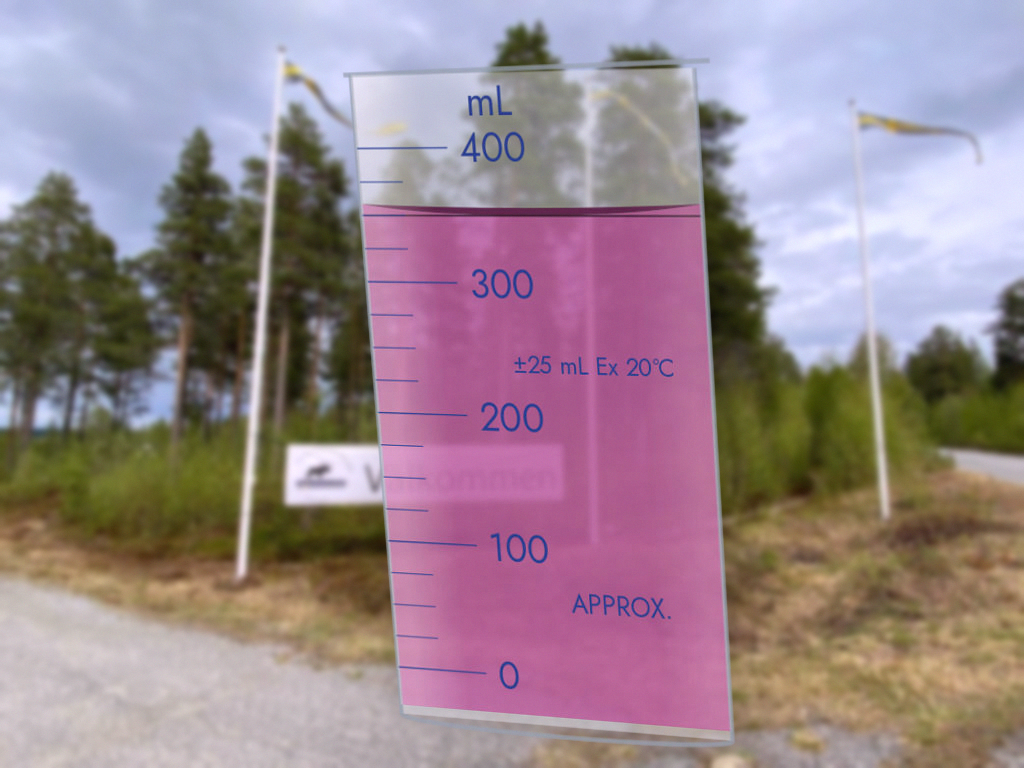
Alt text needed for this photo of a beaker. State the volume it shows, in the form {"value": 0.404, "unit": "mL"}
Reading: {"value": 350, "unit": "mL"}
